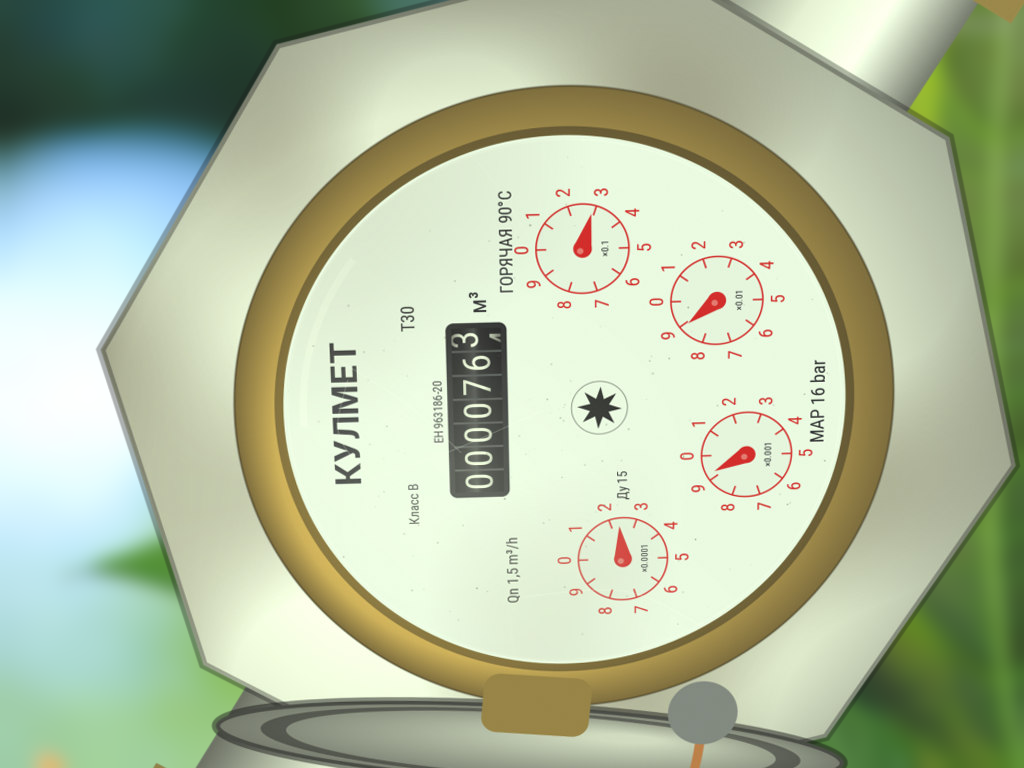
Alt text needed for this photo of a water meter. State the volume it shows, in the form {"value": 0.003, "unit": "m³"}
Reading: {"value": 763.2892, "unit": "m³"}
